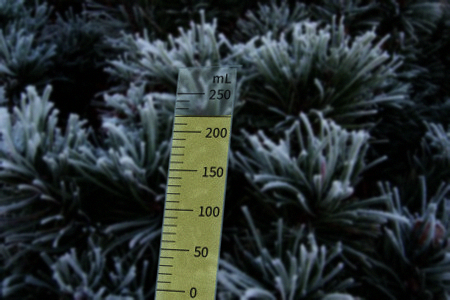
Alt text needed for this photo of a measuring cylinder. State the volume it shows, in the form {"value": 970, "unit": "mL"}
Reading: {"value": 220, "unit": "mL"}
